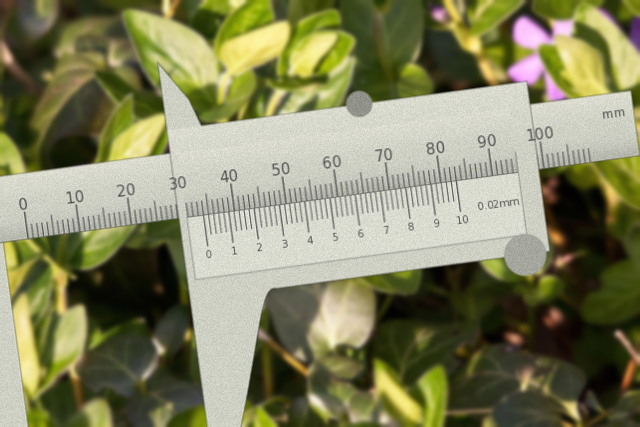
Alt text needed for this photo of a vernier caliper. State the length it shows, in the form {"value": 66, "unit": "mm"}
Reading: {"value": 34.0, "unit": "mm"}
